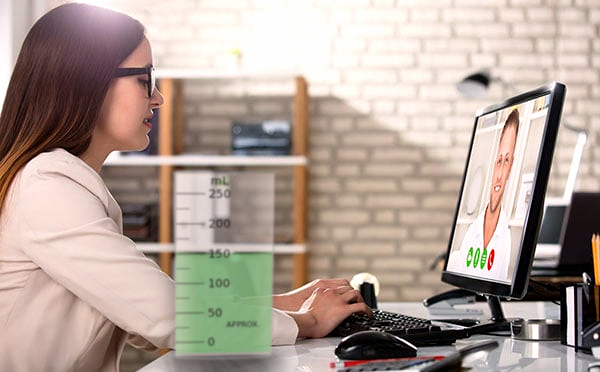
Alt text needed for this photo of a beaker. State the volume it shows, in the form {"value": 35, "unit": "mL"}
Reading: {"value": 150, "unit": "mL"}
